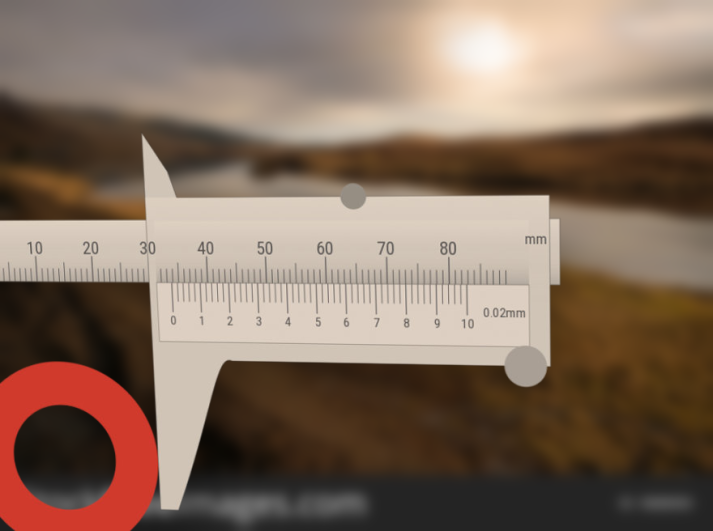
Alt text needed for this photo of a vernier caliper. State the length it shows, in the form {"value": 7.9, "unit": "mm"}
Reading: {"value": 33.8, "unit": "mm"}
